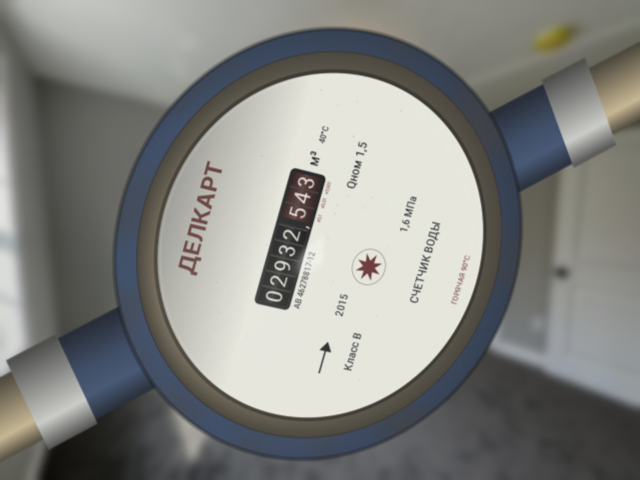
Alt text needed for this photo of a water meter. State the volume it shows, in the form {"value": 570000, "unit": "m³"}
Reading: {"value": 2932.543, "unit": "m³"}
